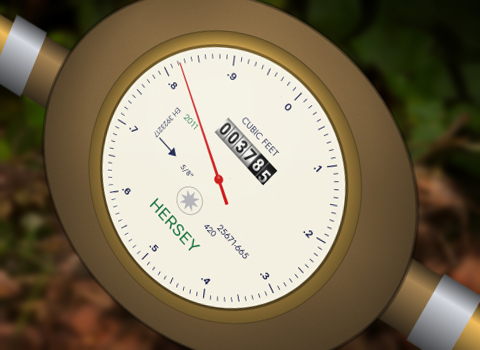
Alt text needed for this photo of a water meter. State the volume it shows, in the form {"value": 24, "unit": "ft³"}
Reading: {"value": 3784.82, "unit": "ft³"}
